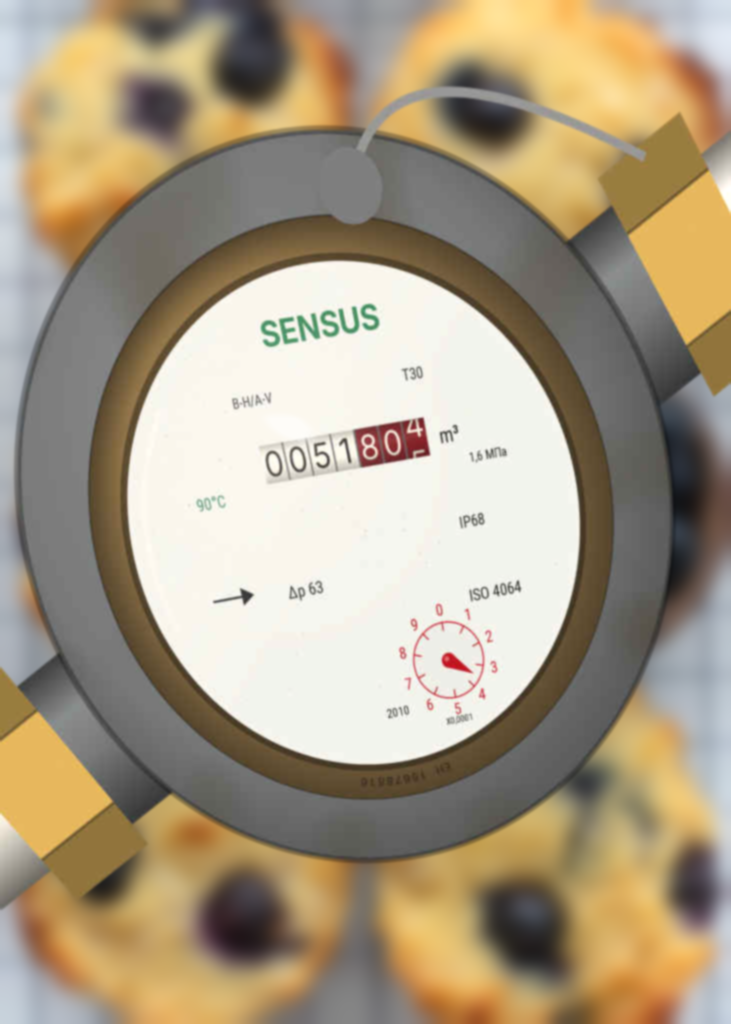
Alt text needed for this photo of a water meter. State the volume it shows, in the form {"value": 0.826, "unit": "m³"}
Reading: {"value": 51.8043, "unit": "m³"}
